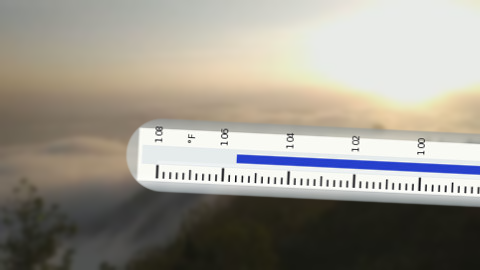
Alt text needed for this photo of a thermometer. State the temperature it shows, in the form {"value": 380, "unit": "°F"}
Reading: {"value": 105.6, "unit": "°F"}
